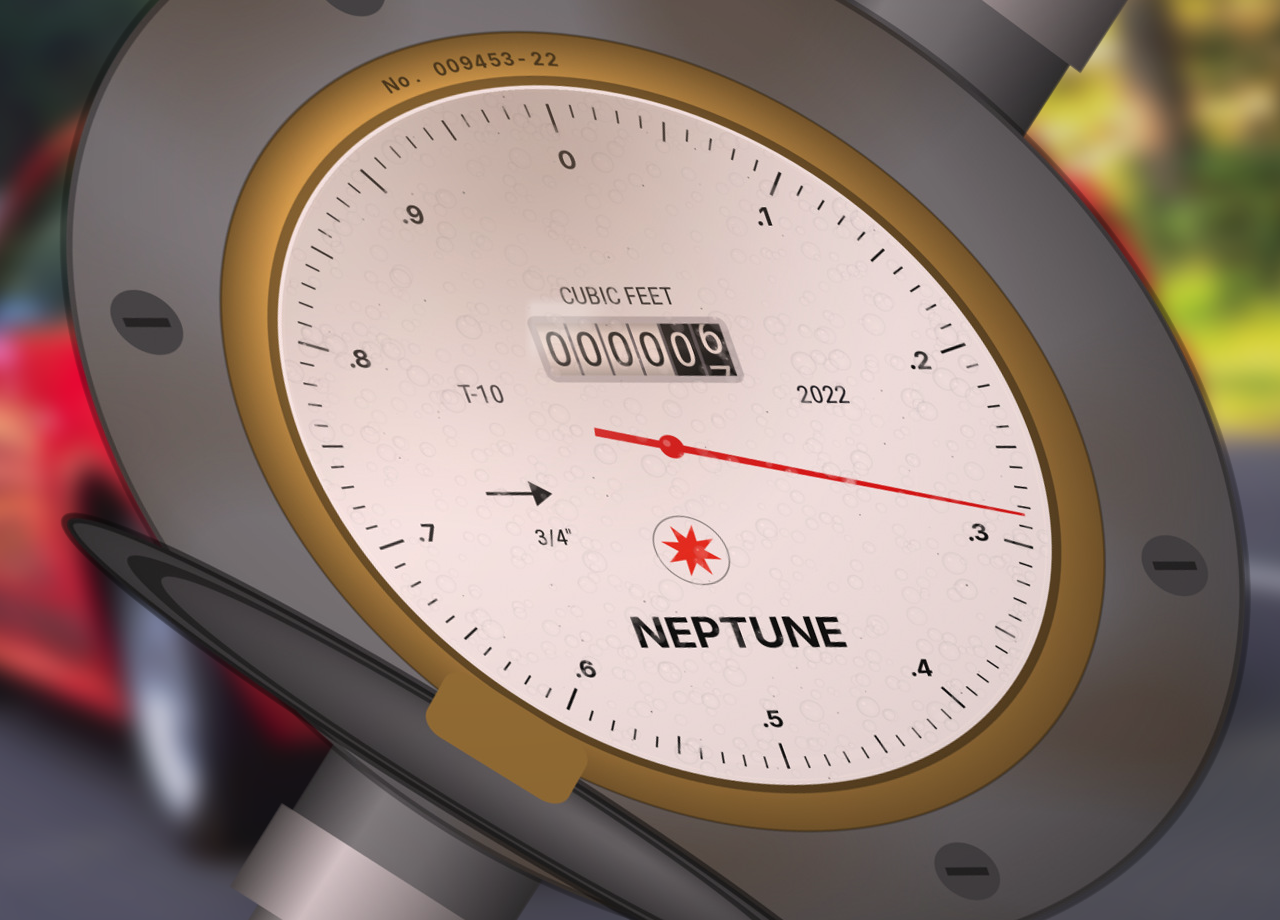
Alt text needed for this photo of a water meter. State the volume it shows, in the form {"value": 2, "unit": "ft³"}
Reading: {"value": 6.28, "unit": "ft³"}
